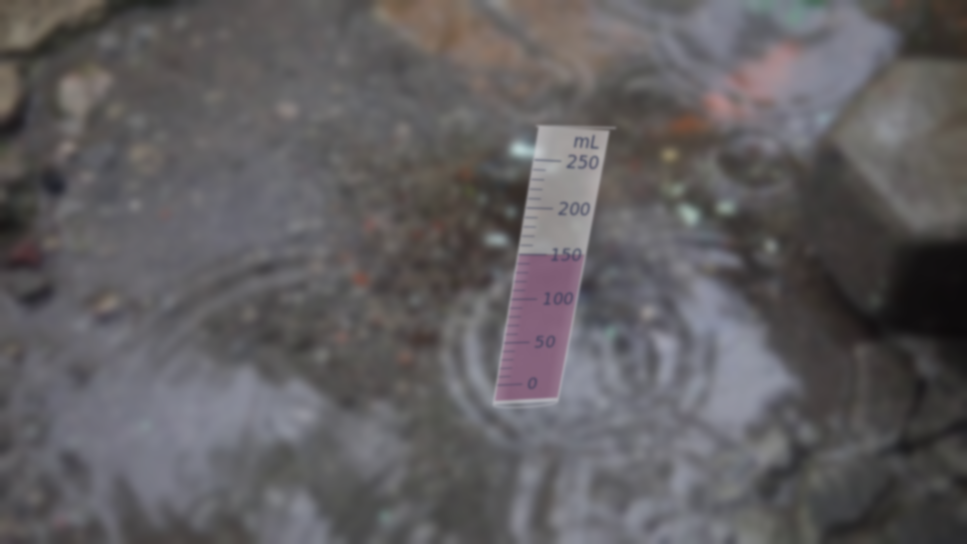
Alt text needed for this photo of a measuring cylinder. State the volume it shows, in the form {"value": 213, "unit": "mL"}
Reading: {"value": 150, "unit": "mL"}
